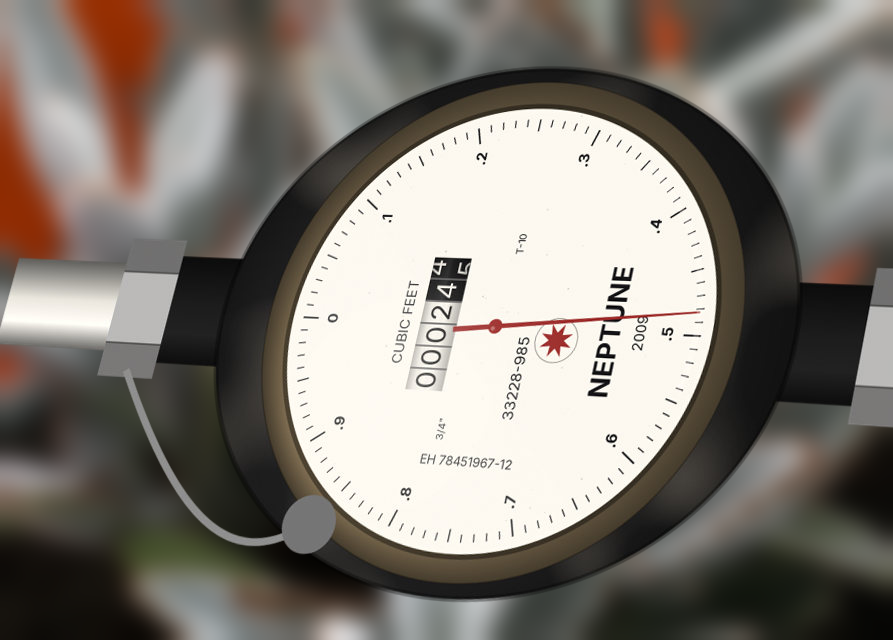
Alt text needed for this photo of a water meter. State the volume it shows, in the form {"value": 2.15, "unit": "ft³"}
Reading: {"value": 244.48, "unit": "ft³"}
